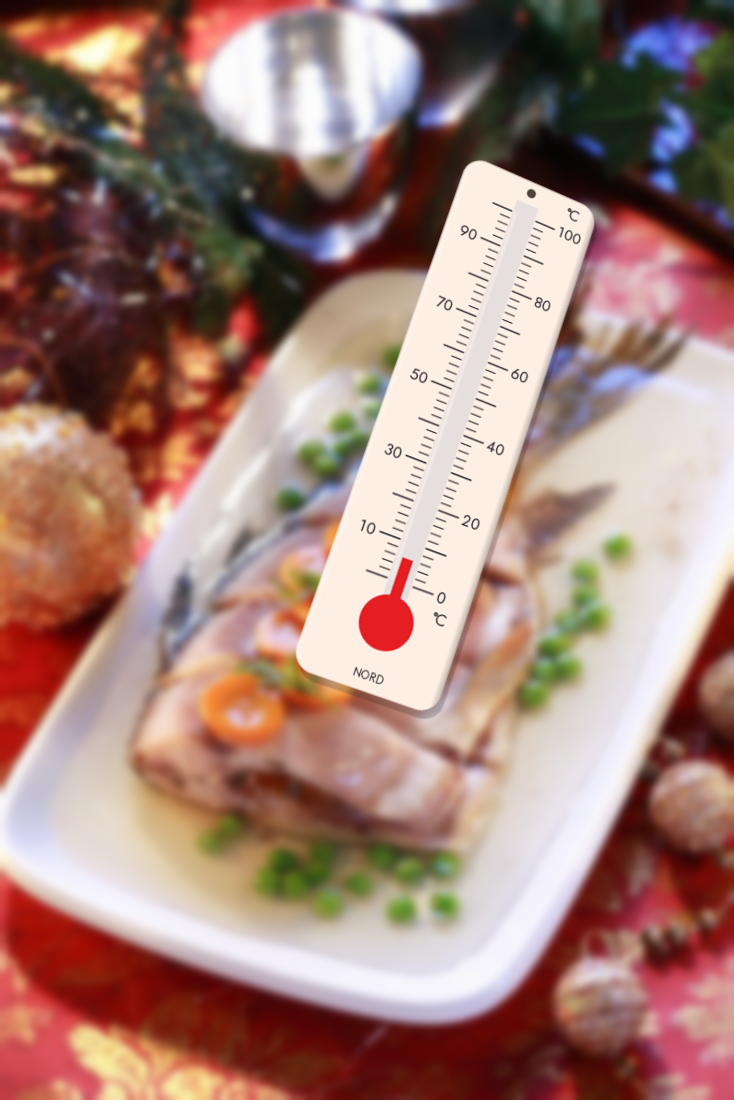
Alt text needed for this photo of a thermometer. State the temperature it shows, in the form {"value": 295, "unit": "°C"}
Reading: {"value": 6, "unit": "°C"}
